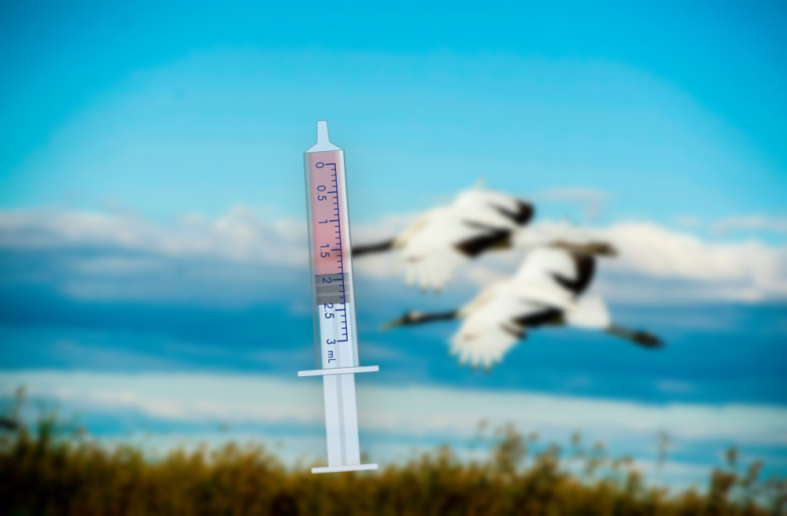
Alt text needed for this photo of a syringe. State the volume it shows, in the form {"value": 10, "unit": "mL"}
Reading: {"value": 1.9, "unit": "mL"}
